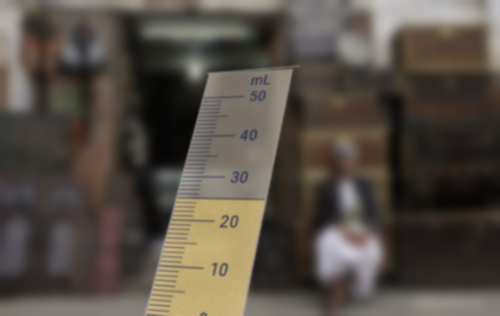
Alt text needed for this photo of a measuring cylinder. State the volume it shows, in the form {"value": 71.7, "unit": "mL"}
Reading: {"value": 25, "unit": "mL"}
